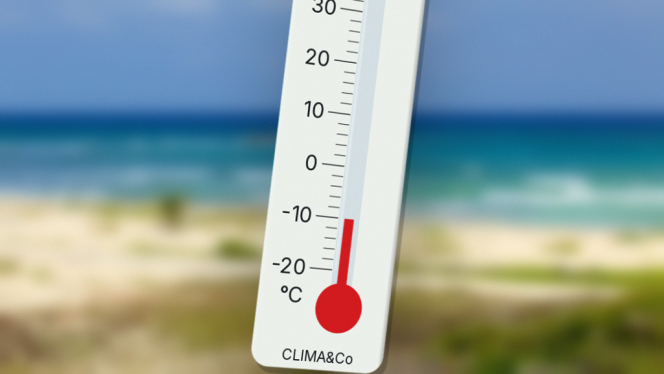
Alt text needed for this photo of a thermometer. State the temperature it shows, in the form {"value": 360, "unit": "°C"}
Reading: {"value": -10, "unit": "°C"}
